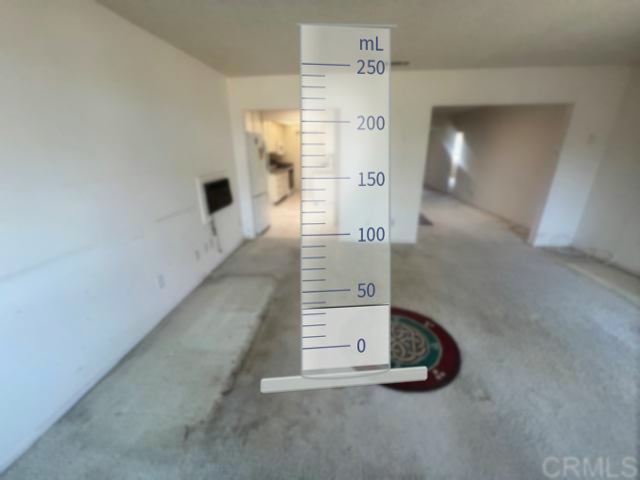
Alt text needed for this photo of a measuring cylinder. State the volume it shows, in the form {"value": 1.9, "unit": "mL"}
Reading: {"value": 35, "unit": "mL"}
